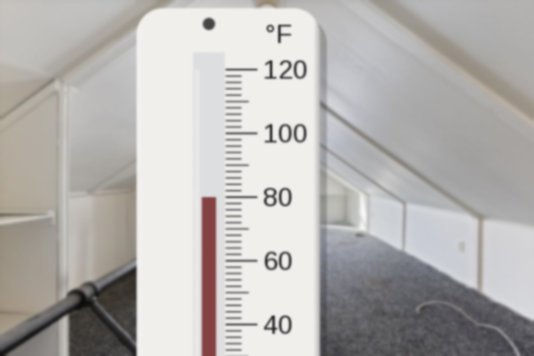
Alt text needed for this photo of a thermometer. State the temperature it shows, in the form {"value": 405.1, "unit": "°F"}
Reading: {"value": 80, "unit": "°F"}
